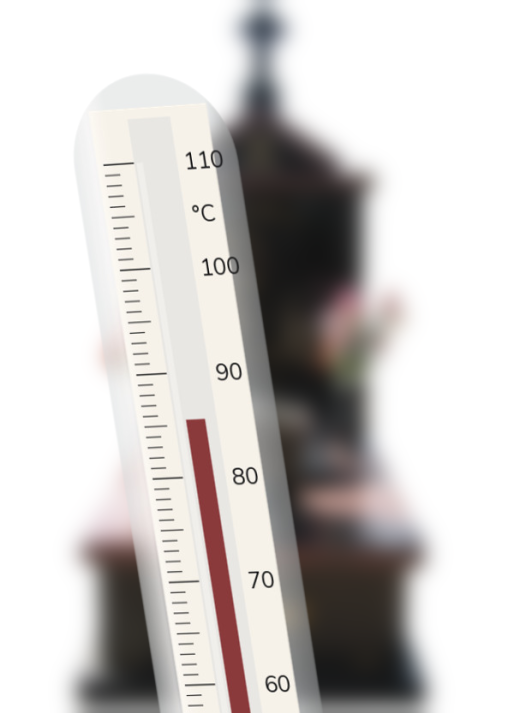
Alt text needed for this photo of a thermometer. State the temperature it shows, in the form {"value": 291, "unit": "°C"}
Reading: {"value": 85.5, "unit": "°C"}
